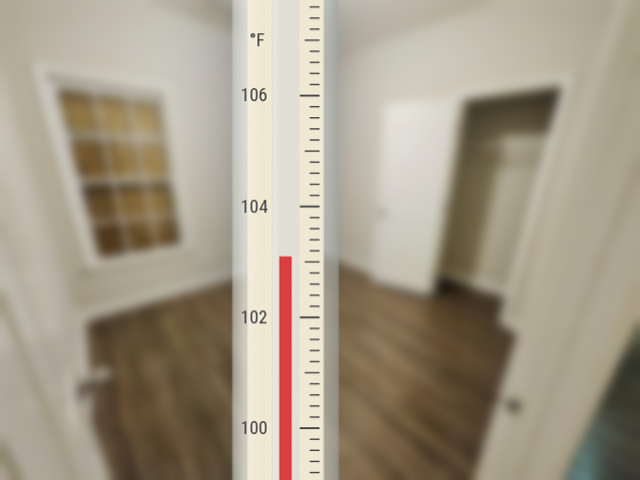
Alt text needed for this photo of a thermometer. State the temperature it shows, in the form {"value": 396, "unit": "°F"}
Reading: {"value": 103.1, "unit": "°F"}
